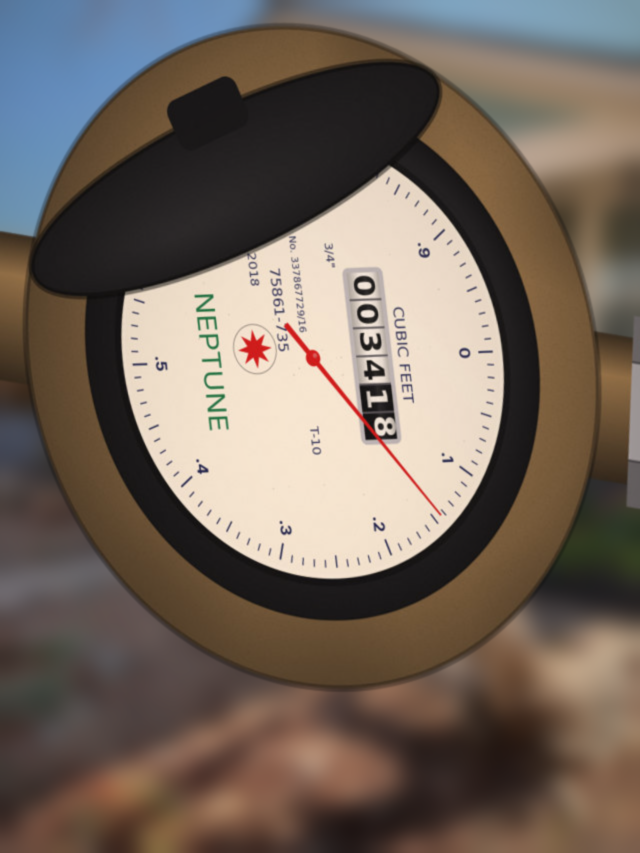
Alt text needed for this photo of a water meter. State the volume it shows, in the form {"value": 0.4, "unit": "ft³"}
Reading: {"value": 3418.14, "unit": "ft³"}
